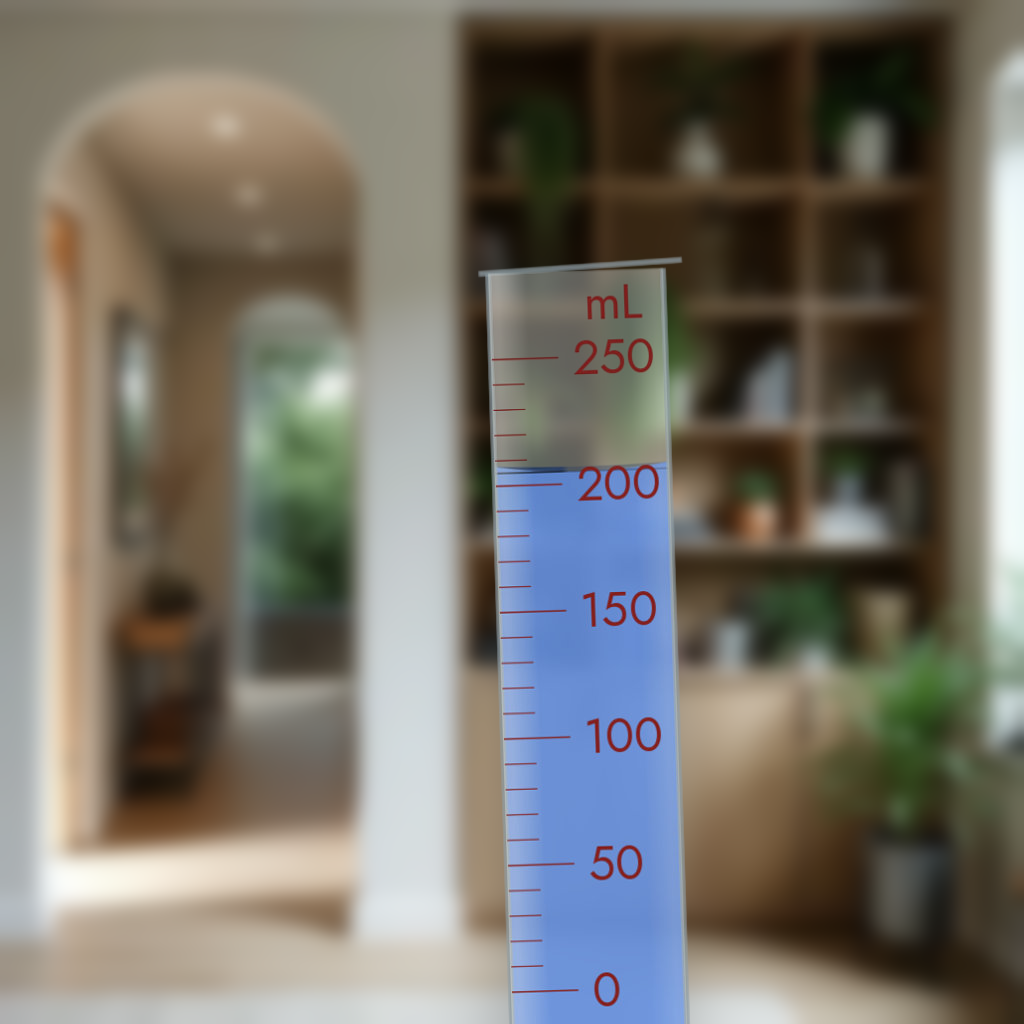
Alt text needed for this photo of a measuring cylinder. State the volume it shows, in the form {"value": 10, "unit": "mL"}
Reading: {"value": 205, "unit": "mL"}
